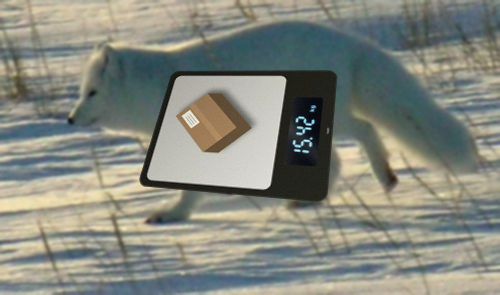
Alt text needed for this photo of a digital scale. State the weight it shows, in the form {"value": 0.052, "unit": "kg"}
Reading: {"value": 15.42, "unit": "kg"}
